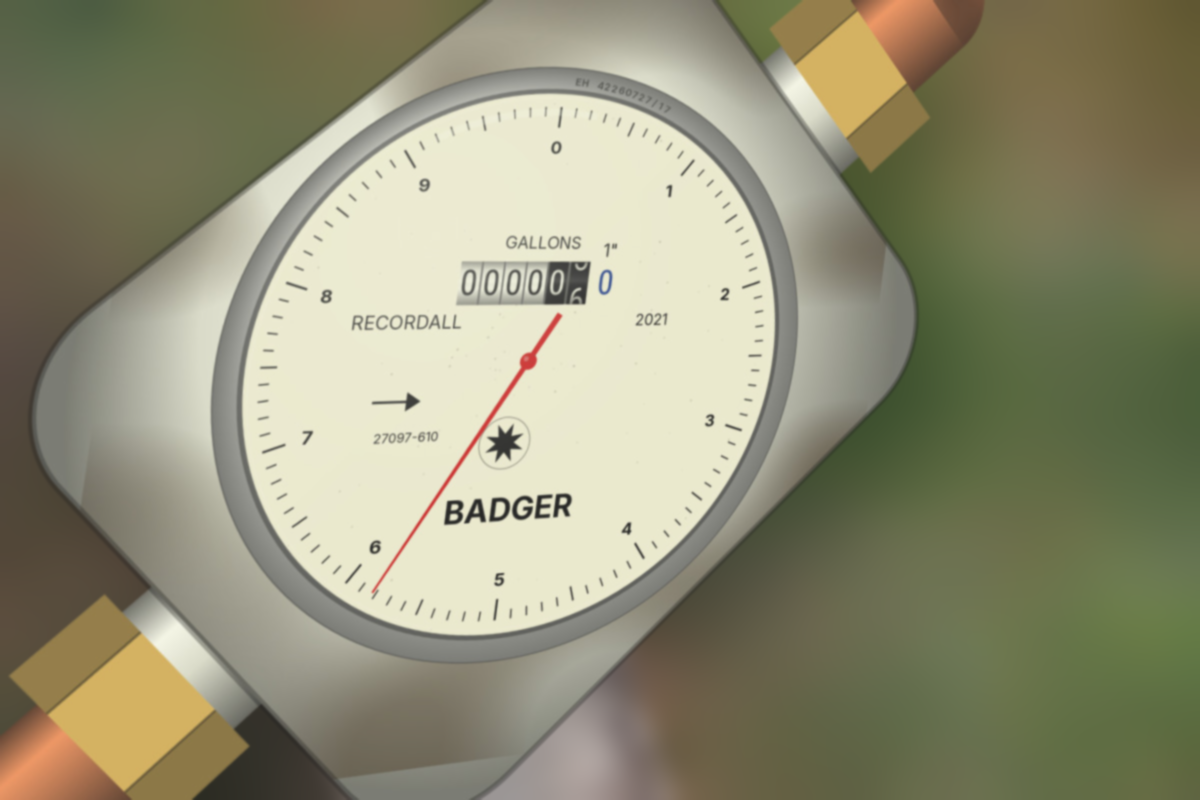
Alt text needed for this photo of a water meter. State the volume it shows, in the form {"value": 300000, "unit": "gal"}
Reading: {"value": 55.8, "unit": "gal"}
